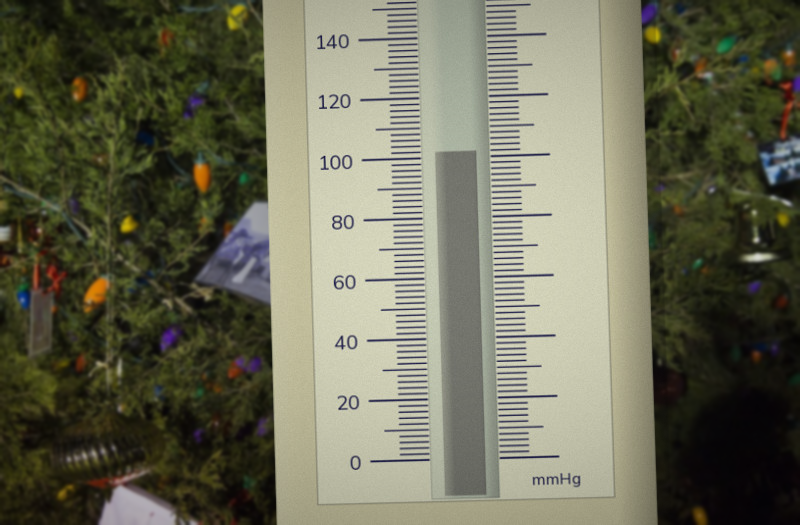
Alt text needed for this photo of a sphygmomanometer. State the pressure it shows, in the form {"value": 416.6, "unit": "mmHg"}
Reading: {"value": 102, "unit": "mmHg"}
